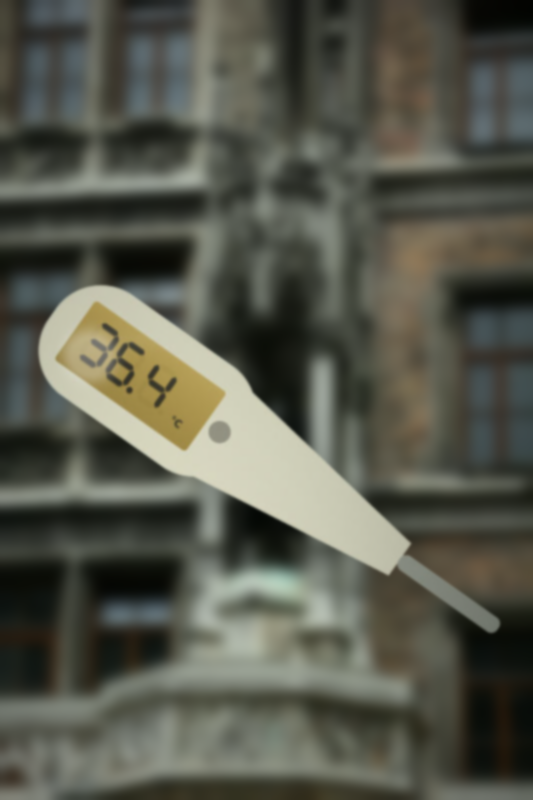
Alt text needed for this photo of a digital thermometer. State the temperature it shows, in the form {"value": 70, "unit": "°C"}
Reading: {"value": 36.4, "unit": "°C"}
